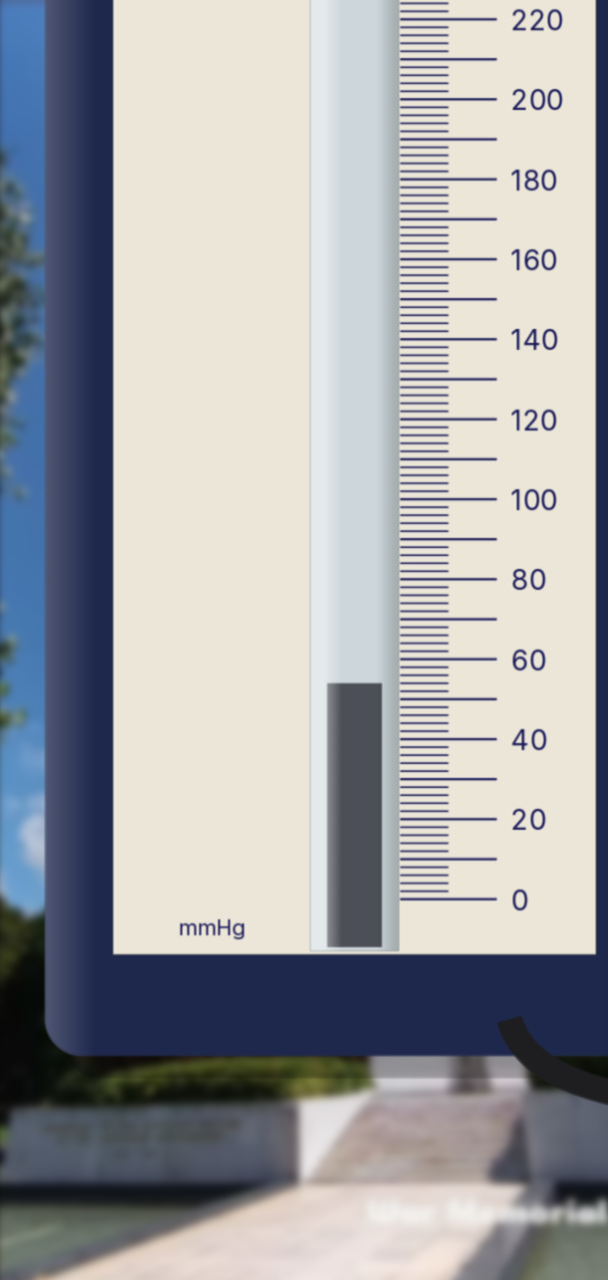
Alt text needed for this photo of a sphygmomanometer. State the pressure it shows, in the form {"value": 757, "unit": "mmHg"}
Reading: {"value": 54, "unit": "mmHg"}
